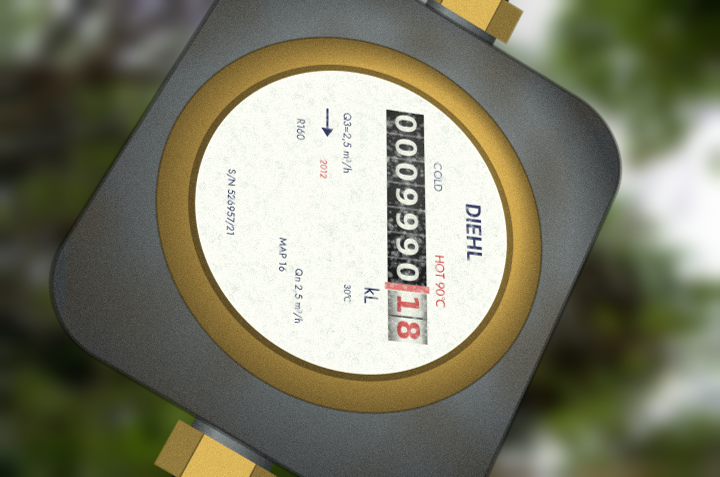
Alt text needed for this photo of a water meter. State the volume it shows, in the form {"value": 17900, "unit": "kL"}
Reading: {"value": 9990.18, "unit": "kL"}
